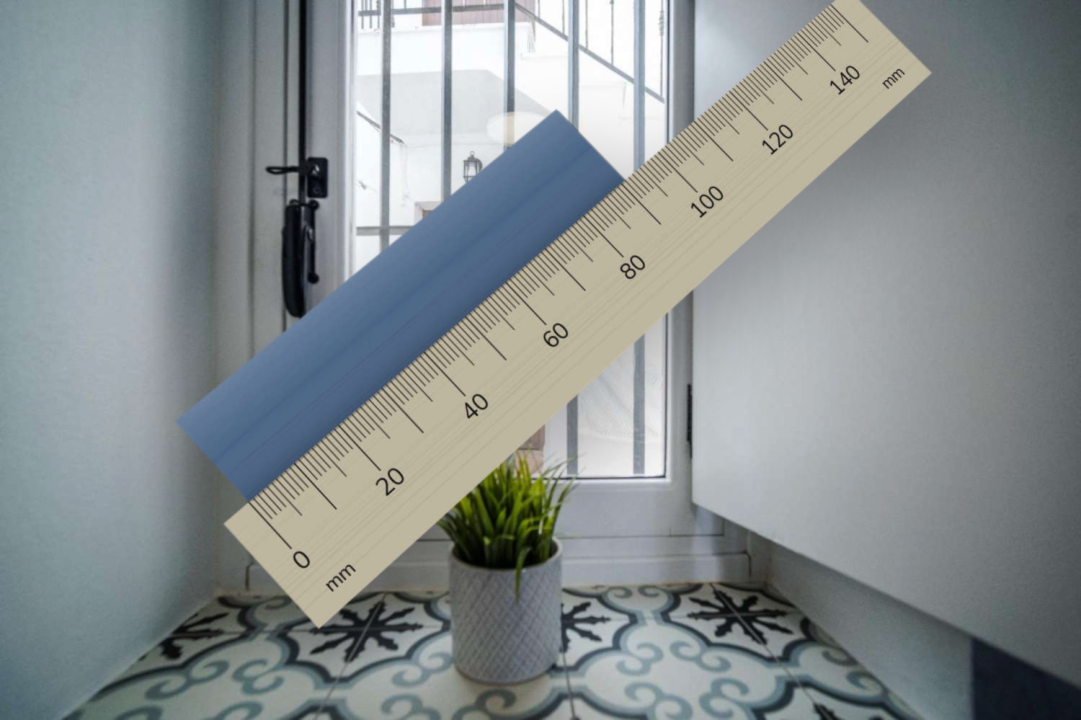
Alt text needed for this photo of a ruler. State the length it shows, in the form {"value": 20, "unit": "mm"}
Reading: {"value": 91, "unit": "mm"}
